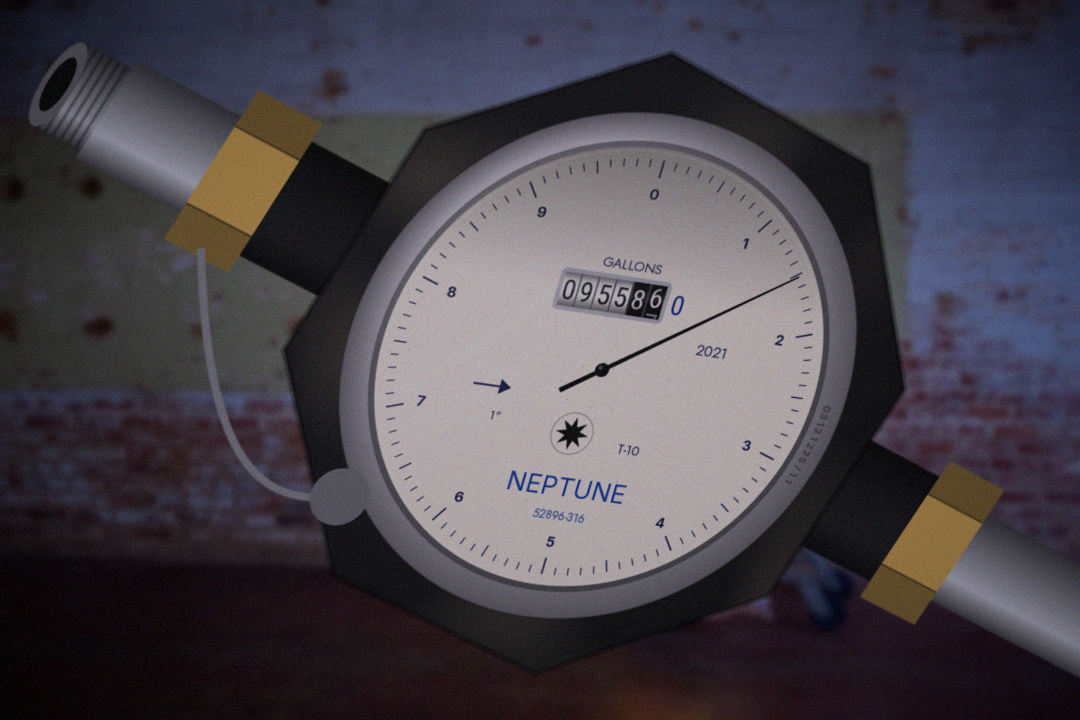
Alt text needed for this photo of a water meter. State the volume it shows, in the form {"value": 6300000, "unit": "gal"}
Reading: {"value": 955861.5, "unit": "gal"}
